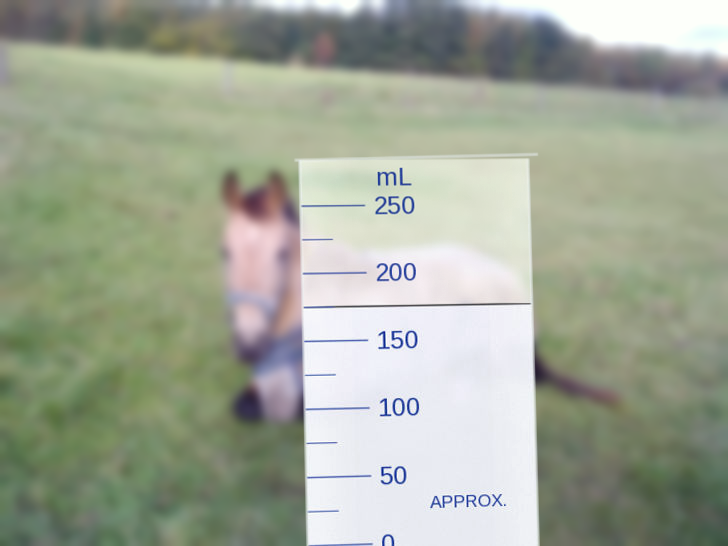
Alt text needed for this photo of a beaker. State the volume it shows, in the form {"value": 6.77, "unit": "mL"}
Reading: {"value": 175, "unit": "mL"}
